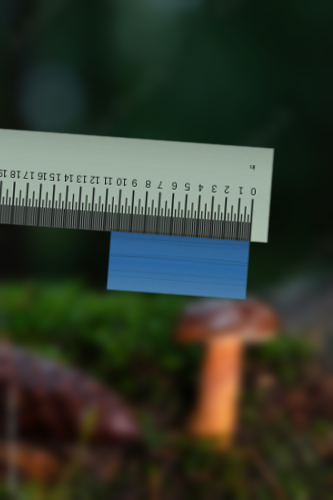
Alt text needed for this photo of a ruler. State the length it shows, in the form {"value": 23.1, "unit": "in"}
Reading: {"value": 10.5, "unit": "in"}
